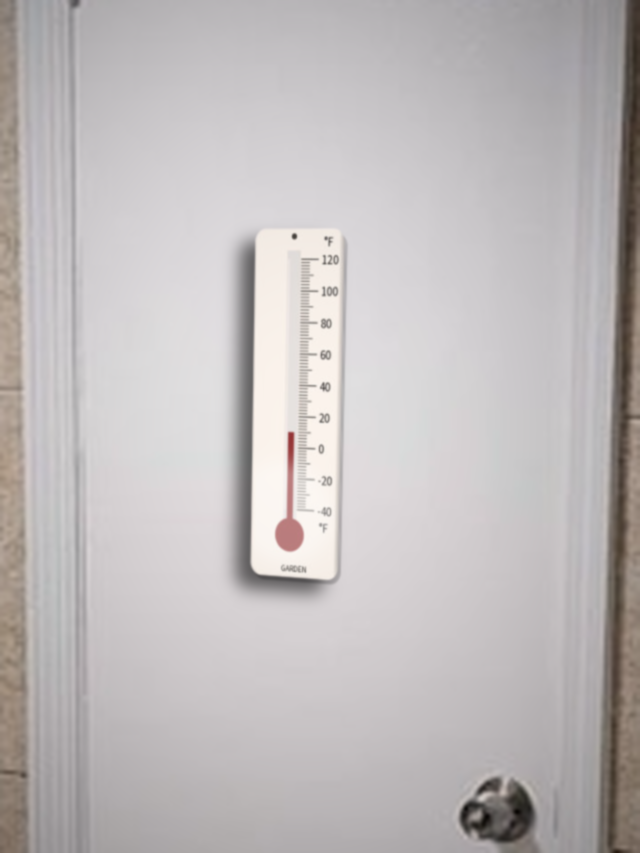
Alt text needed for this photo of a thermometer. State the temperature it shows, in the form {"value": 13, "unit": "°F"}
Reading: {"value": 10, "unit": "°F"}
